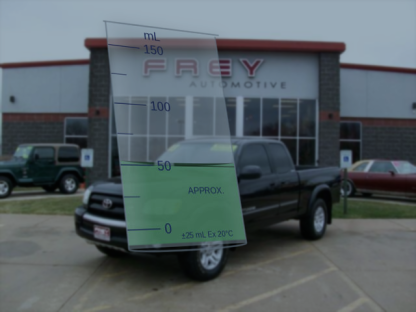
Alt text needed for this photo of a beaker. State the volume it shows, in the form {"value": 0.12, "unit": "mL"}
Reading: {"value": 50, "unit": "mL"}
